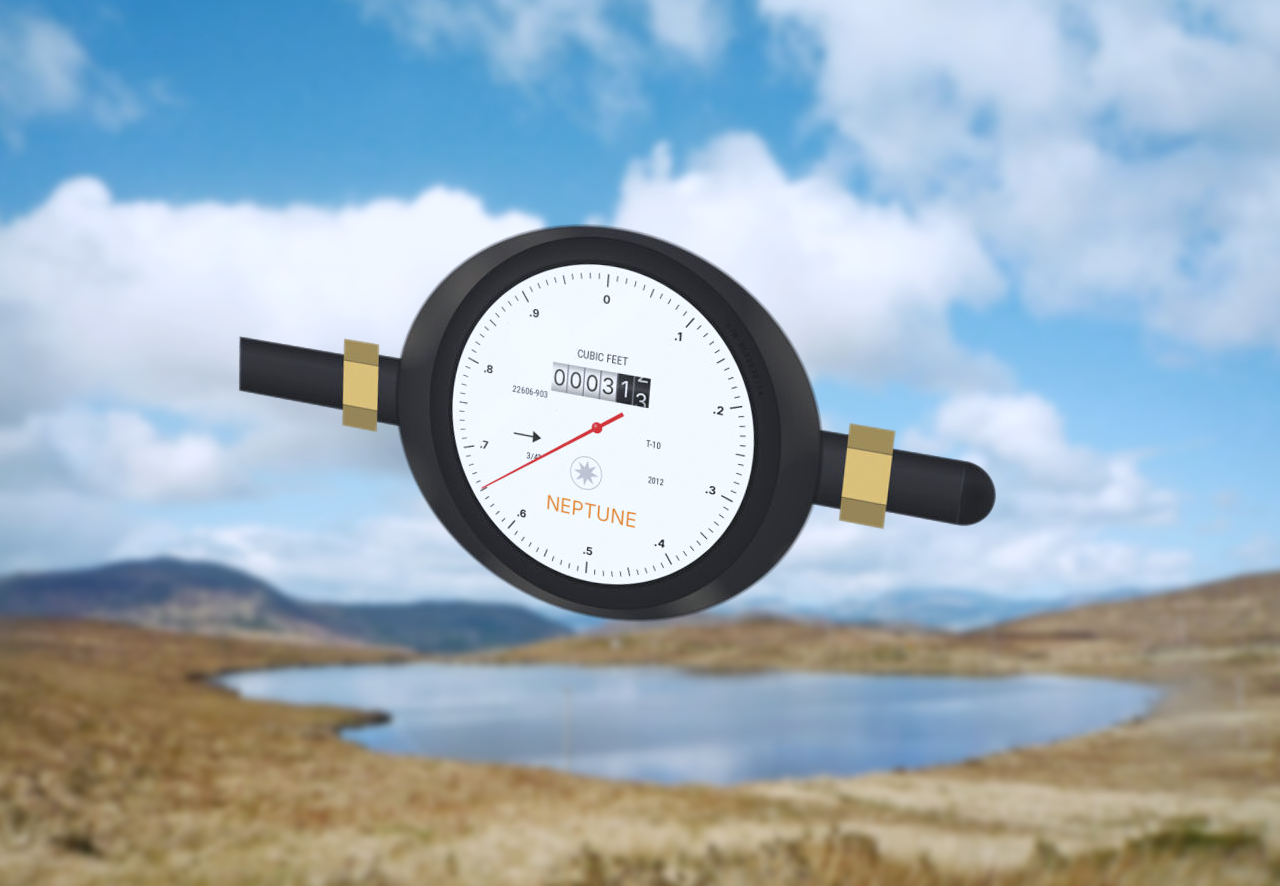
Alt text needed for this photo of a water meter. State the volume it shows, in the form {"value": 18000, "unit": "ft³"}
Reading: {"value": 312.65, "unit": "ft³"}
